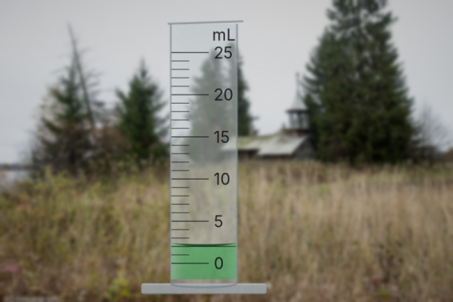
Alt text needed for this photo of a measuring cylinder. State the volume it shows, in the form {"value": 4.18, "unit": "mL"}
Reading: {"value": 2, "unit": "mL"}
